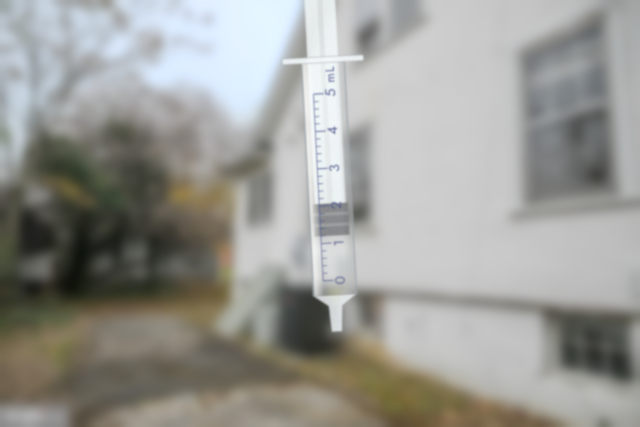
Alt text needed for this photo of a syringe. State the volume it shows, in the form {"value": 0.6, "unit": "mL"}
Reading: {"value": 1.2, "unit": "mL"}
